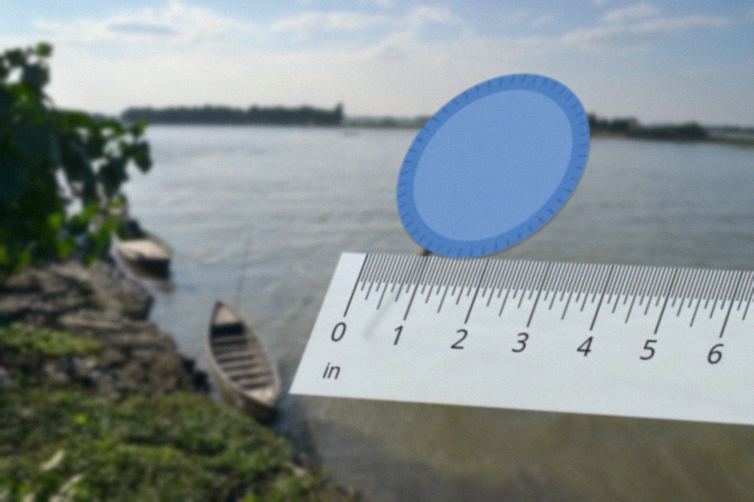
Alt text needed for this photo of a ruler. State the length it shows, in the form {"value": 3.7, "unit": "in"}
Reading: {"value": 3, "unit": "in"}
